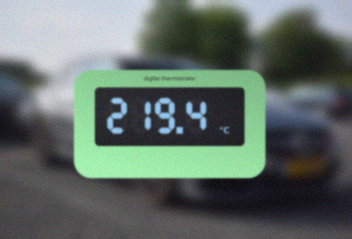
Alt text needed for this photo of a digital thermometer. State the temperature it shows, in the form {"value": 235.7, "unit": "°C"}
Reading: {"value": 219.4, "unit": "°C"}
